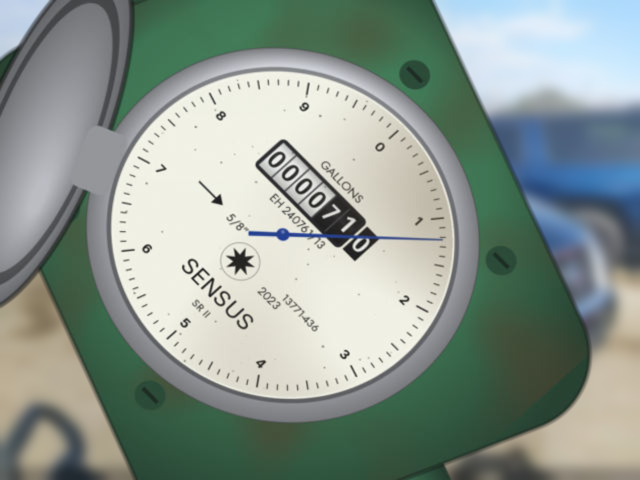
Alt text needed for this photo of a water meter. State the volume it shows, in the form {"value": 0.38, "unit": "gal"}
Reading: {"value": 711.2, "unit": "gal"}
